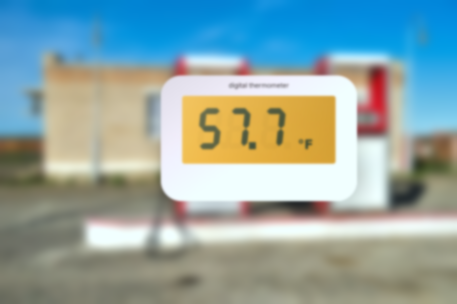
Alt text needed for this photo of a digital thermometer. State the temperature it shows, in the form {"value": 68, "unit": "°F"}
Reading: {"value": 57.7, "unit": "°F"}
